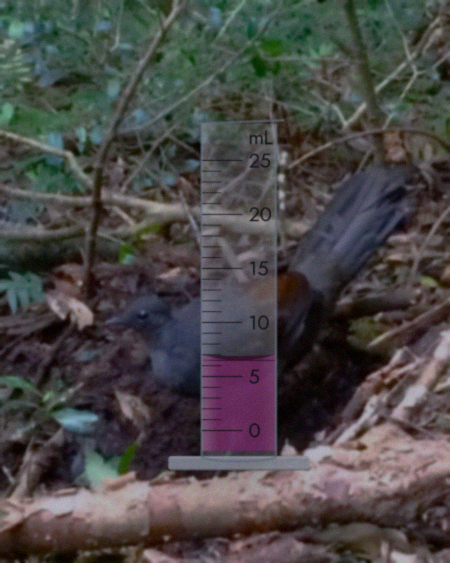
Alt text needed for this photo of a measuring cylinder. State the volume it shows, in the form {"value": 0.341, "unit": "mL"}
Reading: {"value": 6.5, "unit": "mL"}
